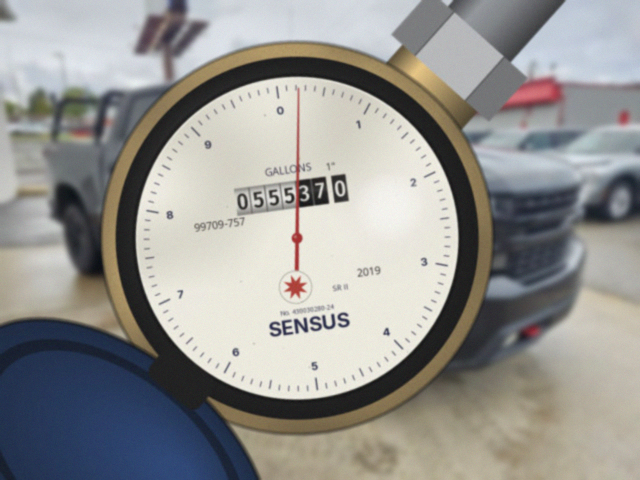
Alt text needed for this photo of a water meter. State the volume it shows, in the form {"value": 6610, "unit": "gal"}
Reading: {"value": 555370.2, "unit": "gal"}
